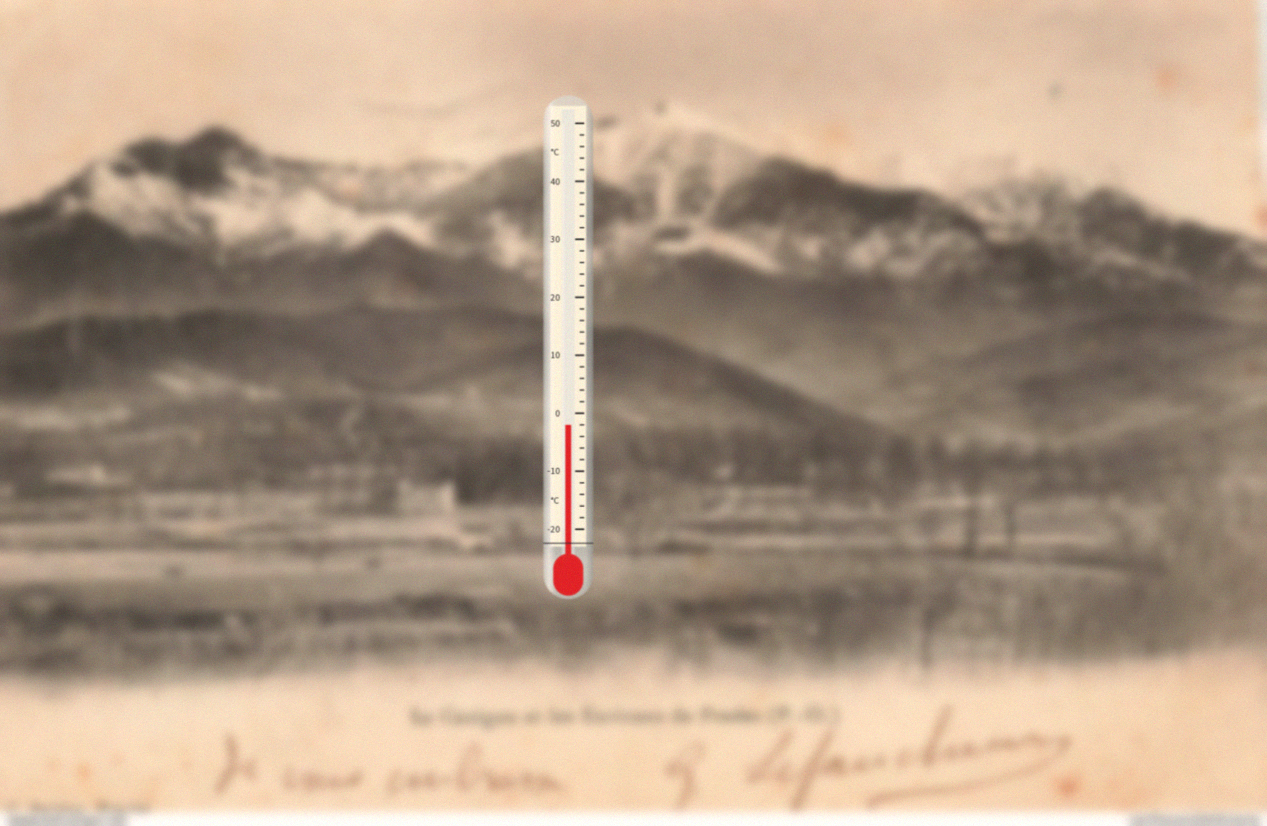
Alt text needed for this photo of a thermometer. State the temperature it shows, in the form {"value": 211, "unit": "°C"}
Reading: {"value": -2, "unit": "°C"}
